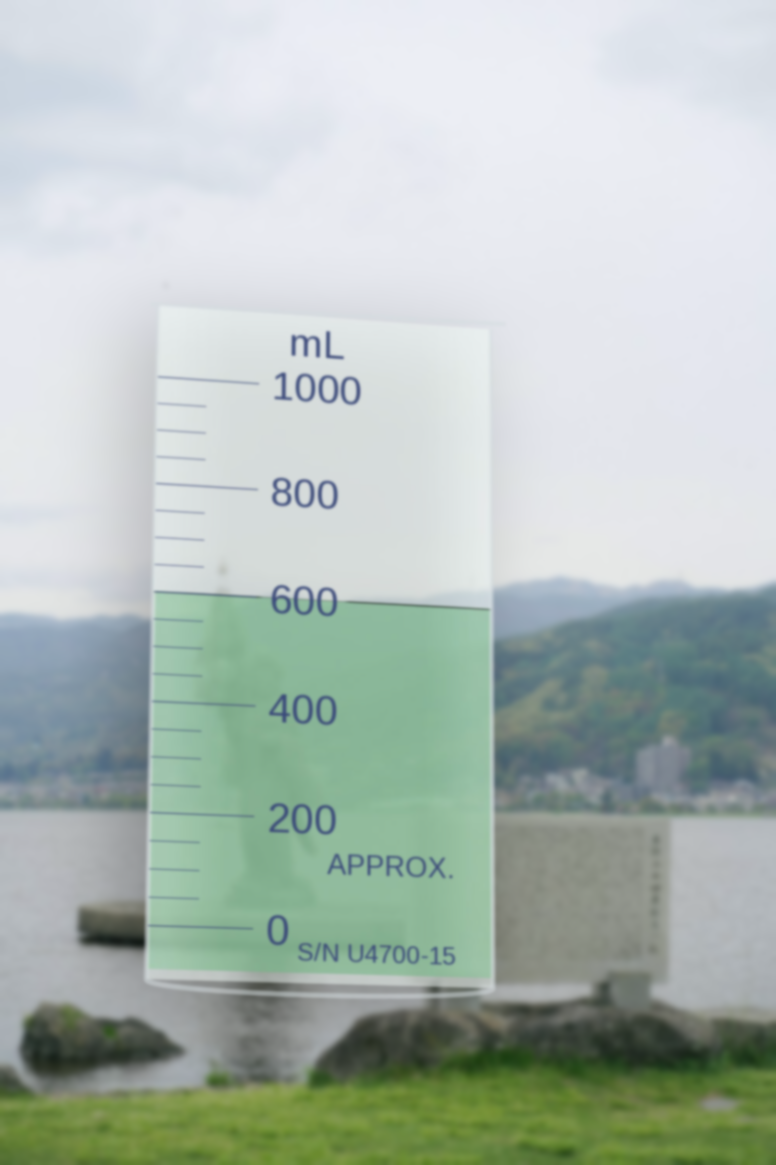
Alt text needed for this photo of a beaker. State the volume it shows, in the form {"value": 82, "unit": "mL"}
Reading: {"value": 600, "unit": "mL"}
